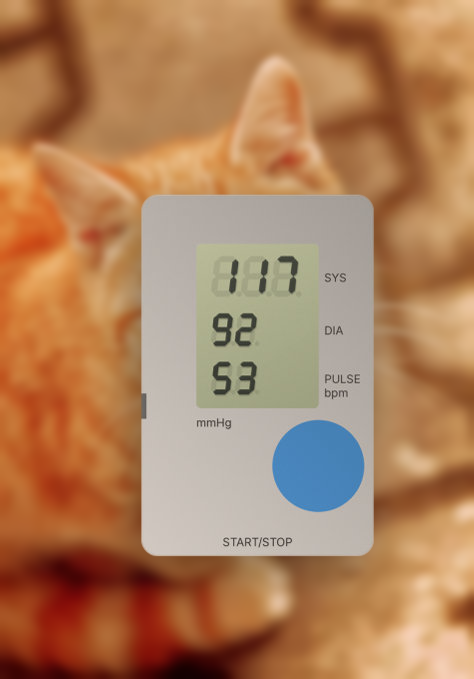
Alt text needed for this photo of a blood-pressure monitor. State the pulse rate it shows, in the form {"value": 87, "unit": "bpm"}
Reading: {"value": 53, "unit": "bpm"}
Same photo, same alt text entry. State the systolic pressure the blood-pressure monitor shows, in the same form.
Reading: {"value": 117, "unit": "mmHg"}
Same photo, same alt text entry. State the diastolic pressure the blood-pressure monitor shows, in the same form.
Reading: {"value": 92, "unit": "mmHg"}
